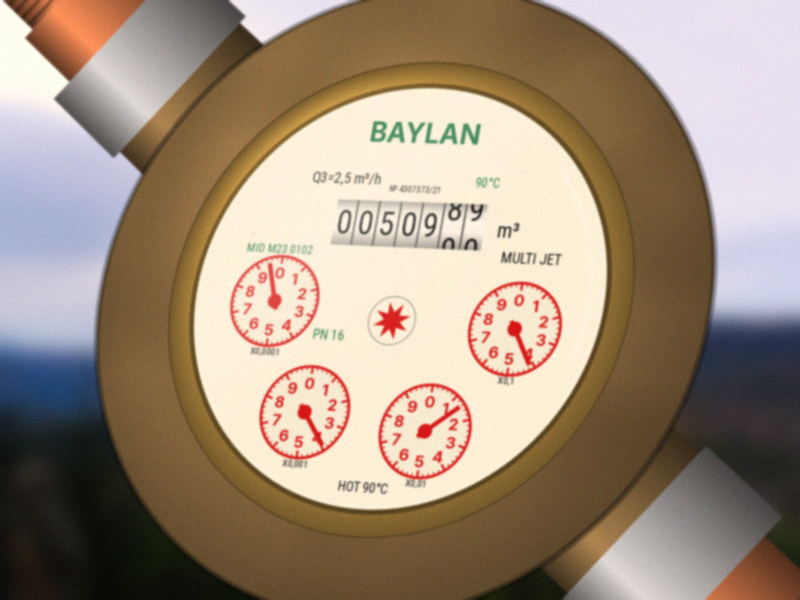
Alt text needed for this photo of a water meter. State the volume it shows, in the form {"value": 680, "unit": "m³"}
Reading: {"value": 50989.4139, "unit": "m³"}
